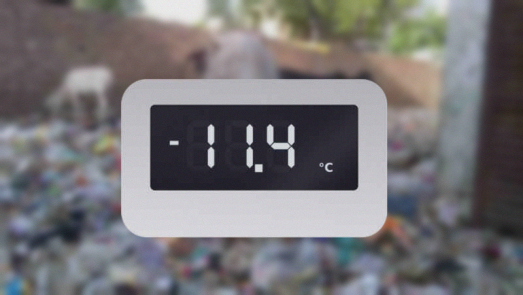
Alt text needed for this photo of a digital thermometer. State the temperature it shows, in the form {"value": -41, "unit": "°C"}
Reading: {"value": -11.4, "unit": "°C"}
